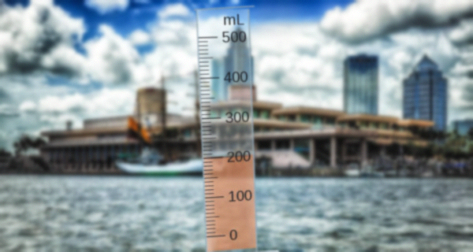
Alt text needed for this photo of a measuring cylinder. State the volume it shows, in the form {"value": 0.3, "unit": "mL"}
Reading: {"value": 200, "unit": "mL"}
